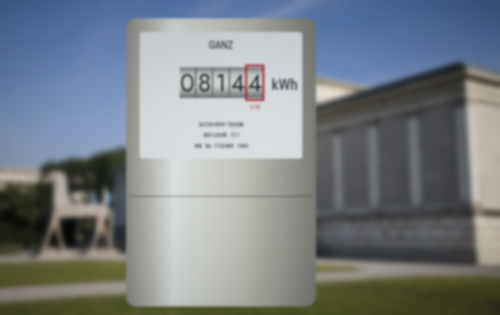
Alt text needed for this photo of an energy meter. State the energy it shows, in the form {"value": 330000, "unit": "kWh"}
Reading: {"value": 814.4, "unit": "kWh"}
